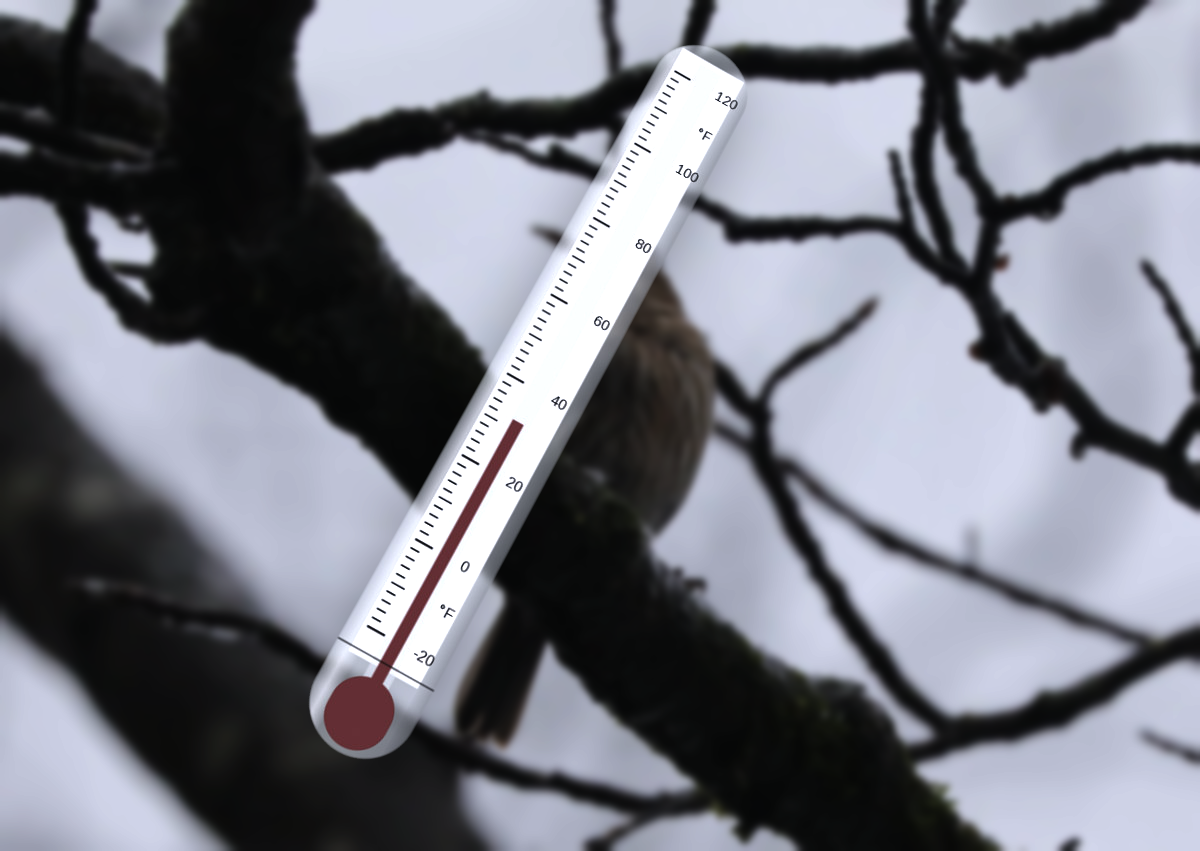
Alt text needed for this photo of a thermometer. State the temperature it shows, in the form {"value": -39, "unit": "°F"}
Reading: {"value": 32, "unit": "°F"}
